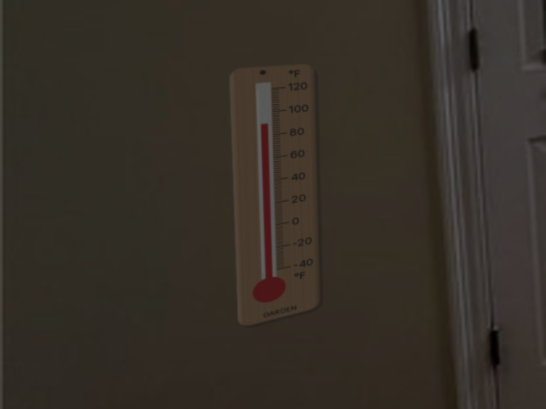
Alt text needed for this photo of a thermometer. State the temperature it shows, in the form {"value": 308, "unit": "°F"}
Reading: {"value": 90, "unit": "°F"}
